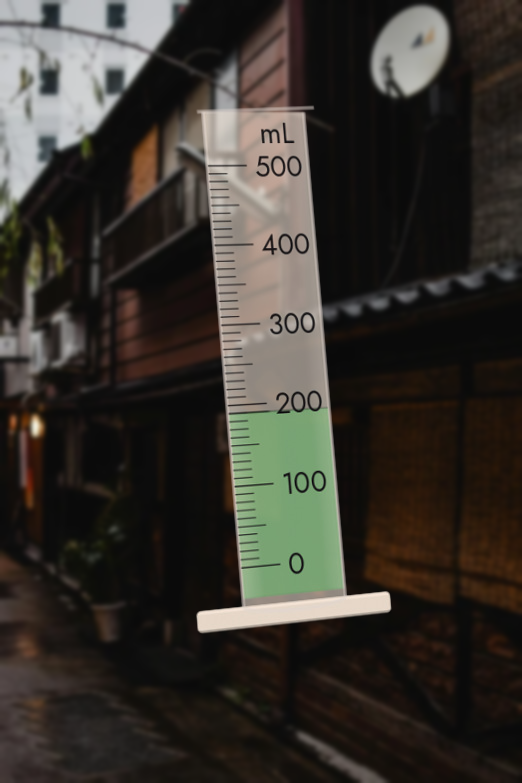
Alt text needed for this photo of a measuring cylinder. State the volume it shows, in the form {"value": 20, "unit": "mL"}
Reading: {"value": 190, "unit": "mL"}
